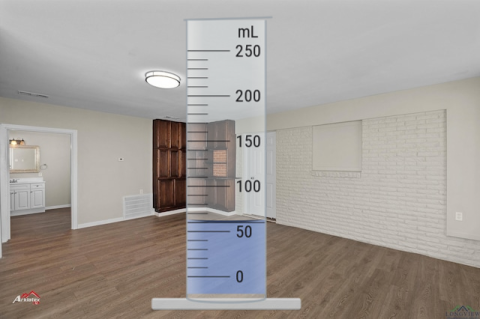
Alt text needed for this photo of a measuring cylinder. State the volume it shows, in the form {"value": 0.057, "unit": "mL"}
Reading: {"value": 60, "unit": "mL"}
